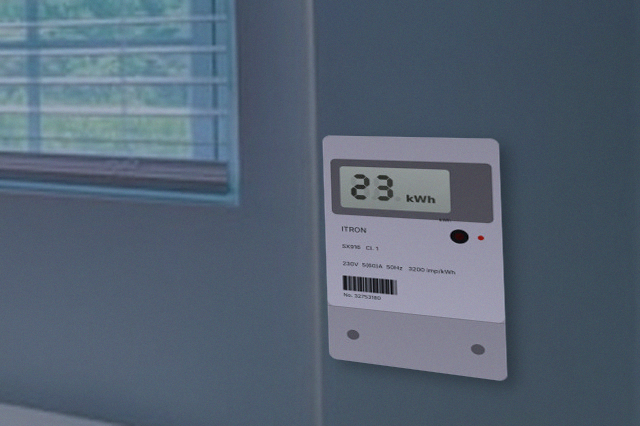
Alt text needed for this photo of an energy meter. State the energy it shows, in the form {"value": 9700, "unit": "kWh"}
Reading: {"value": 23, "unit": "kWh"}
